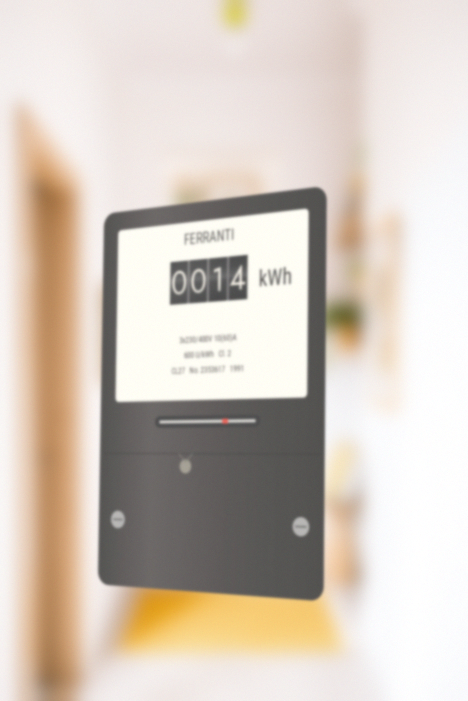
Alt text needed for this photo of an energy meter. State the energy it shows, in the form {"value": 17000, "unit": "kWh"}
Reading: {"value": 14, "unit": "kWh"}
